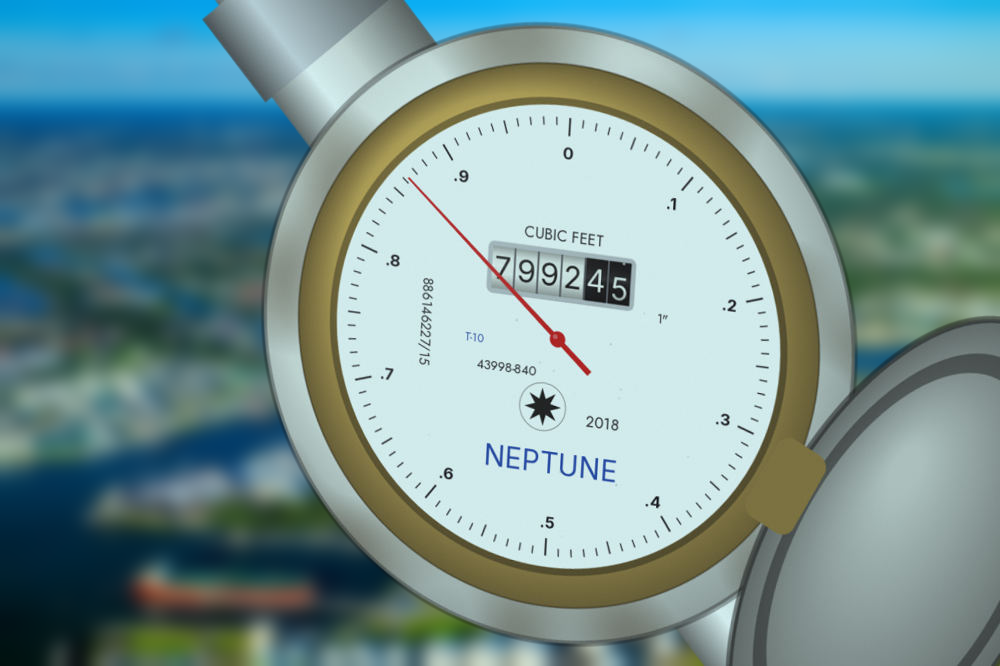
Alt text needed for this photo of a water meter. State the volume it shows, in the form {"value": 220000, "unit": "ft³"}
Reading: {"value": 799244.86, "unit": "ft³"}
